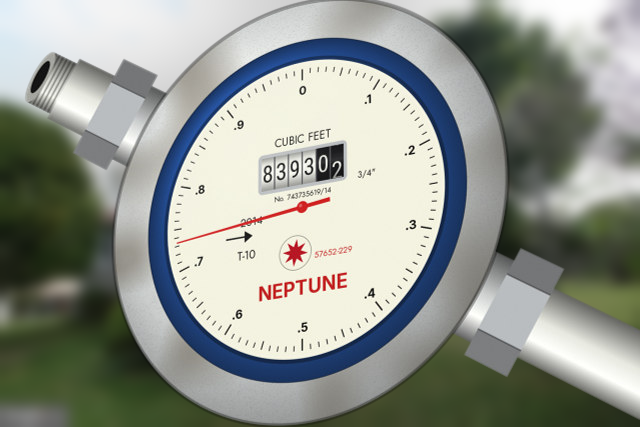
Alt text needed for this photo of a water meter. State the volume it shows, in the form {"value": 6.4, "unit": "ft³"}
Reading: {"value": 839301.73, "unit": "ft³"}
